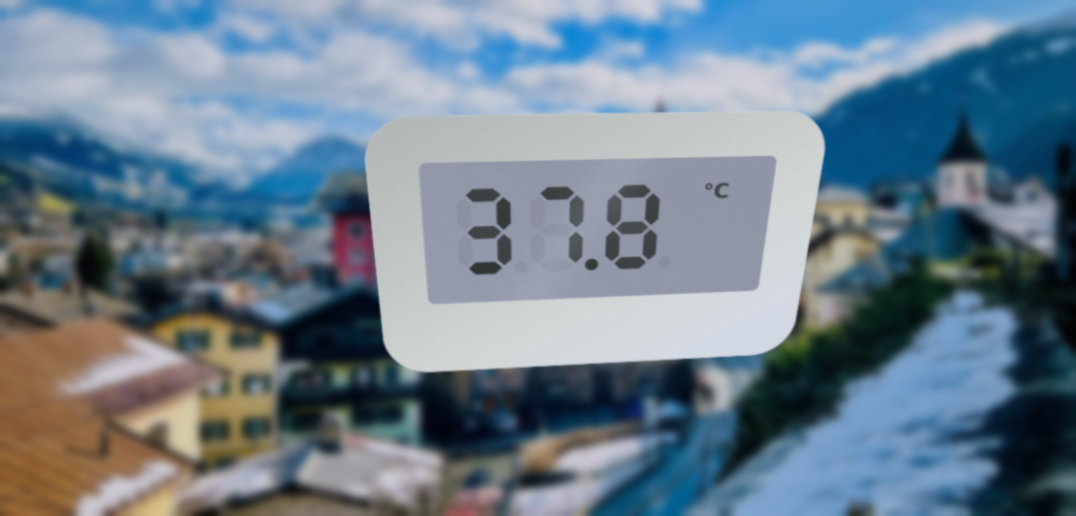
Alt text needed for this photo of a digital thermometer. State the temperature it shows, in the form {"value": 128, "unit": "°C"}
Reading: {"value": 37.8, "unit": "°C"}
